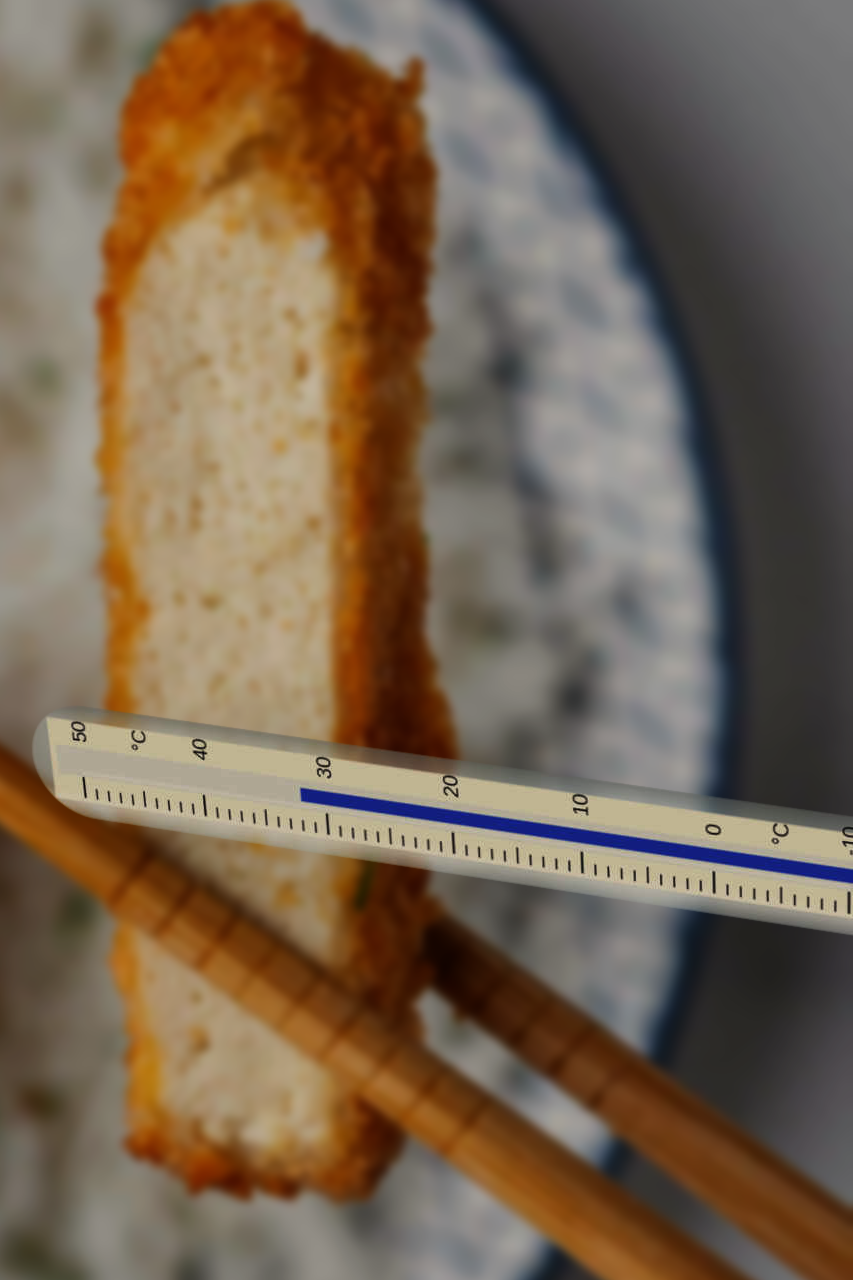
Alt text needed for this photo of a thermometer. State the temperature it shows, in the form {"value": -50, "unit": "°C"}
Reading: {"value": 32, "unit": "°C"}
